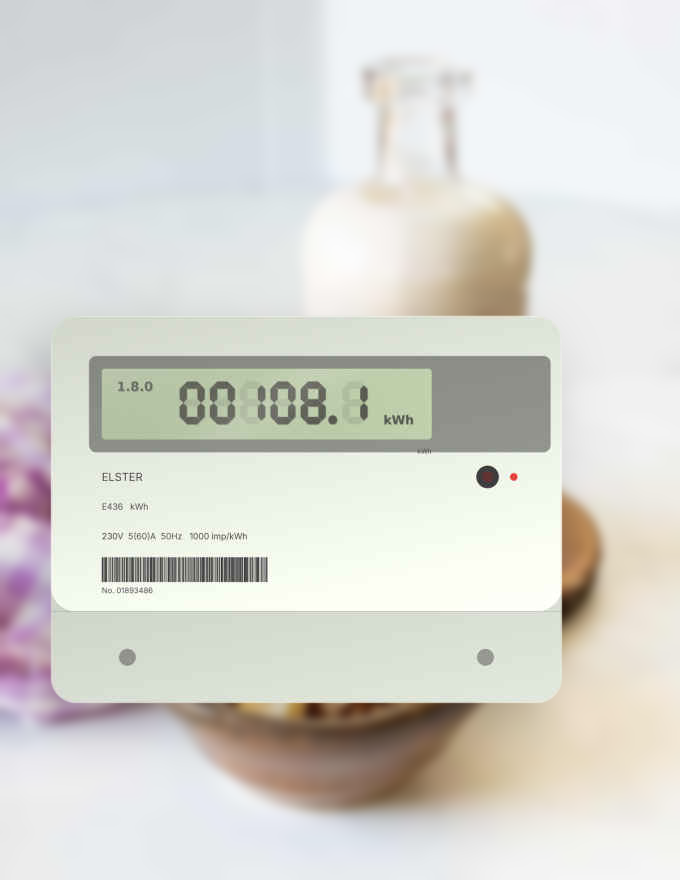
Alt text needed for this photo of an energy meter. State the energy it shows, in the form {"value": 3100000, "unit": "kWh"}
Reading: {"value": 108.1, "unit": "kWh"}
